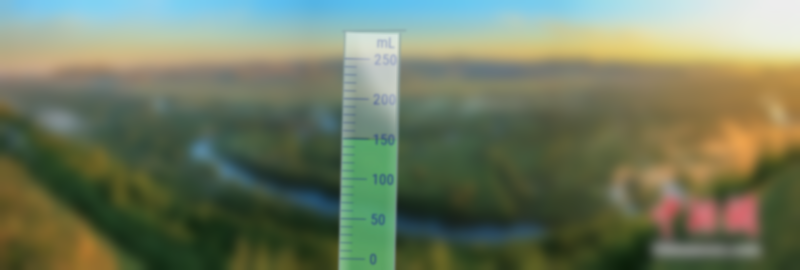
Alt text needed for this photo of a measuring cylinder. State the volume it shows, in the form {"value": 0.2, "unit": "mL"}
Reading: {"value": 150, "unit": "mL"}
